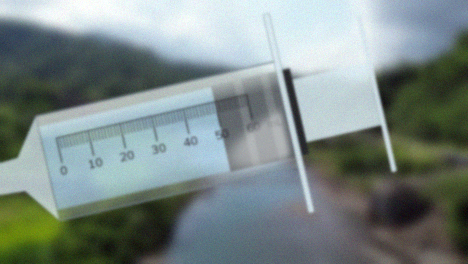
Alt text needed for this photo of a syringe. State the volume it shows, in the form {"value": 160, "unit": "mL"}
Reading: {"value": 50, "unit": "mL"}
